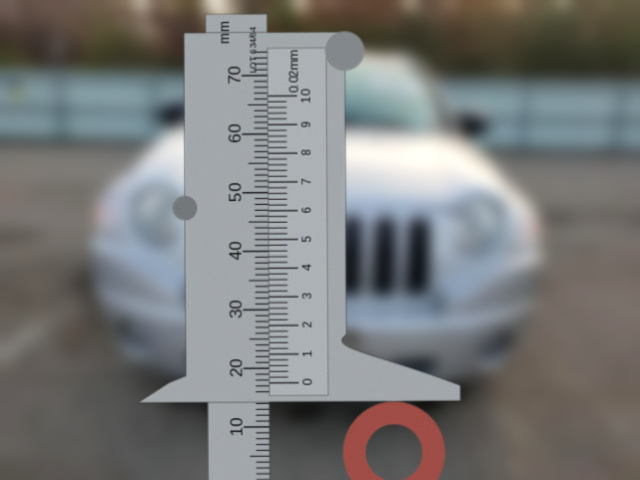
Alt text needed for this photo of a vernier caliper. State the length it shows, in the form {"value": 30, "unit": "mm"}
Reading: {"value": 17.5, "unit": "mm"}
